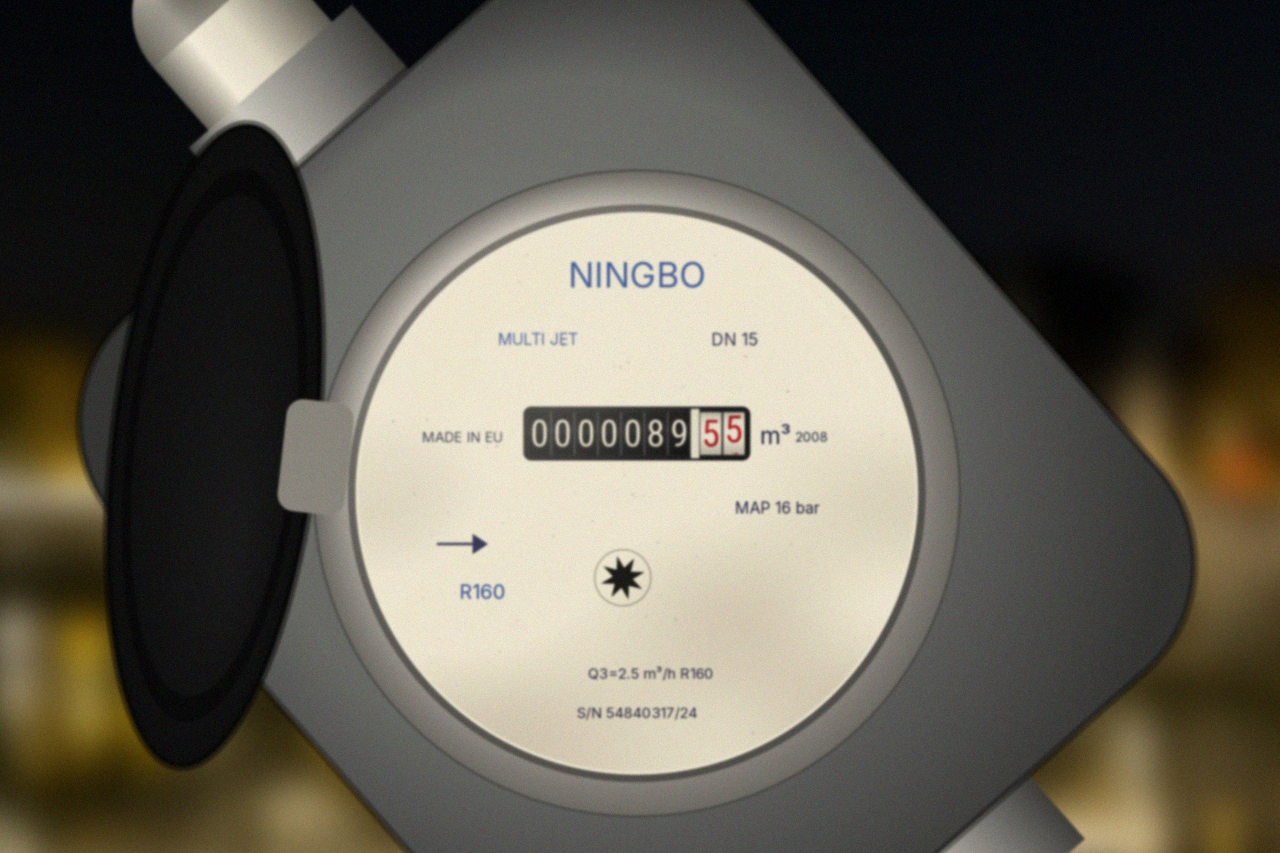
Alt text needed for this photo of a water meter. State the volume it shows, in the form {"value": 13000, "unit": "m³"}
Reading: {"value": 89.55, "unit": "m³"}
